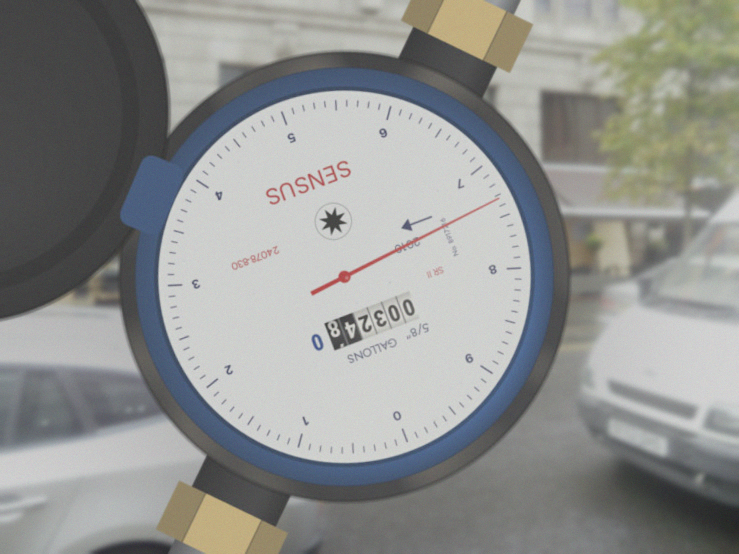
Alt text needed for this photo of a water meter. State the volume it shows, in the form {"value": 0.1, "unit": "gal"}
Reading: {"value": 32477.3, "unit": "gal"}
